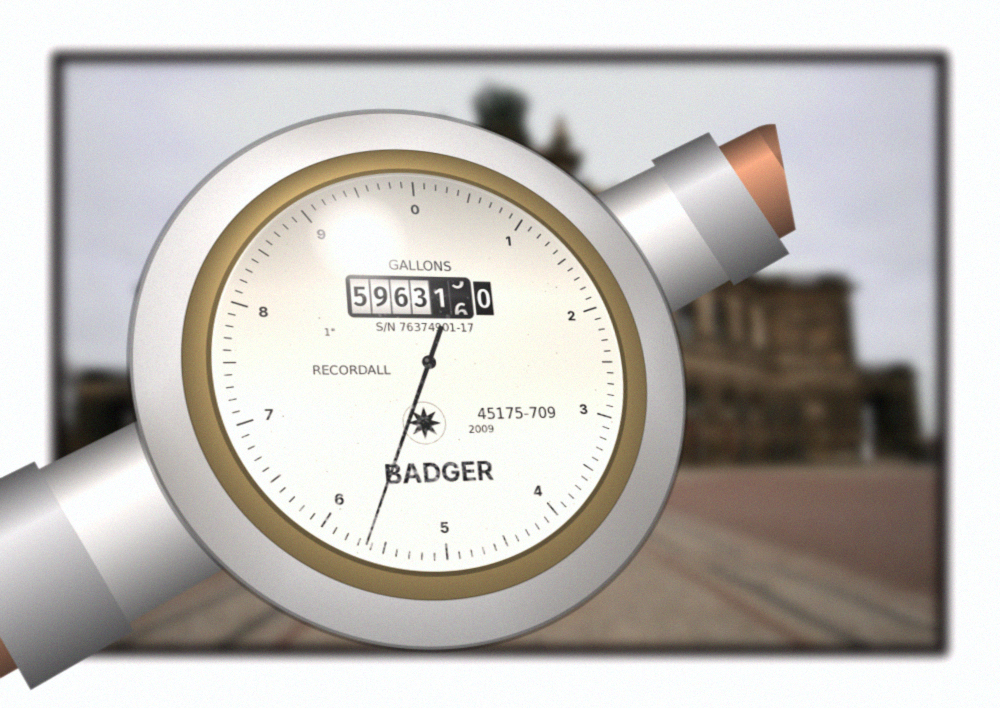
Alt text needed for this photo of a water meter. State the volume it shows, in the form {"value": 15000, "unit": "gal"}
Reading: {"value": 5963155.6, "unit": "gal"}
